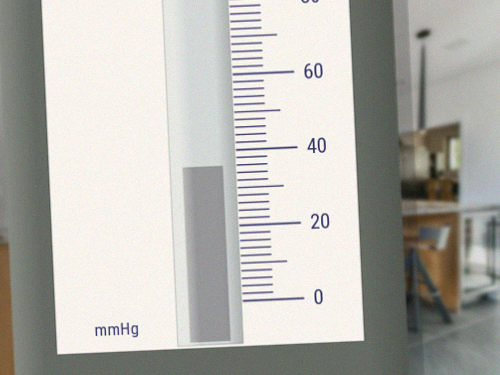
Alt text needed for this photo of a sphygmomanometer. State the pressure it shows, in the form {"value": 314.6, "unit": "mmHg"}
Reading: {"value": 36, "unit": "mmHg"}
